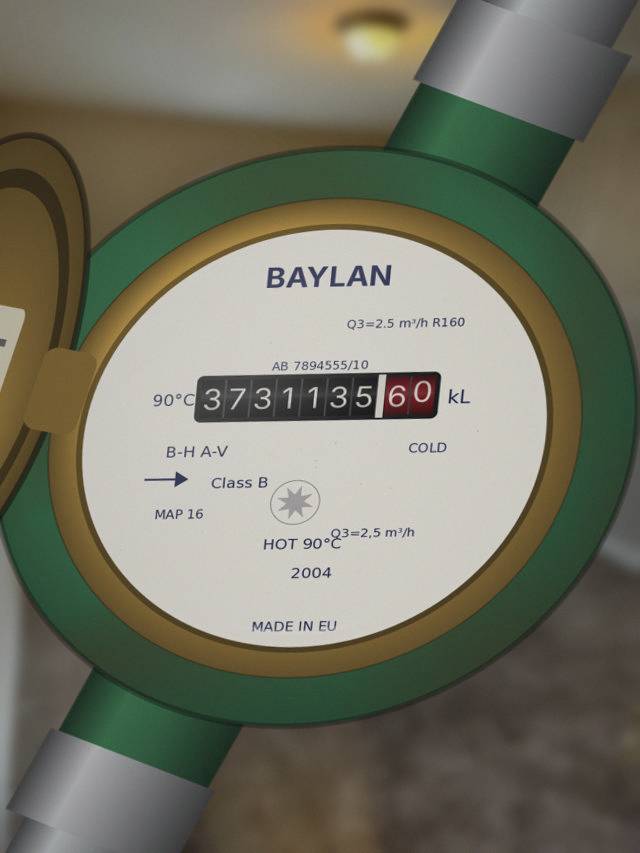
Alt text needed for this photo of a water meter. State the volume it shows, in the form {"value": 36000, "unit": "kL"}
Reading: {"value": 3731135.60, "unit": "kL"}
